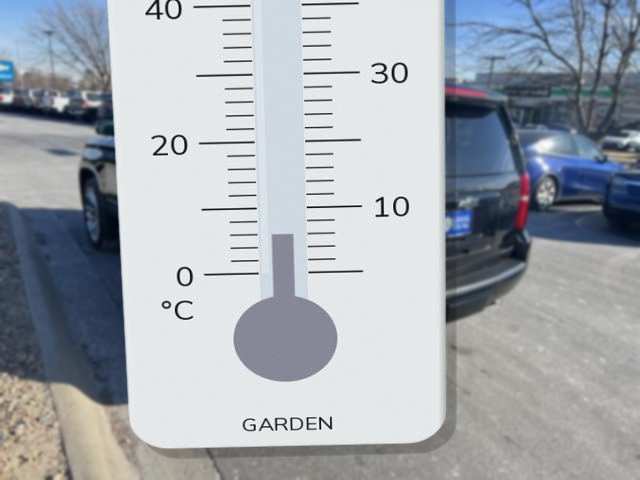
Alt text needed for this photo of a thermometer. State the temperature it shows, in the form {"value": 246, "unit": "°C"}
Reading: {"value": 6, "unit": "°C"}
